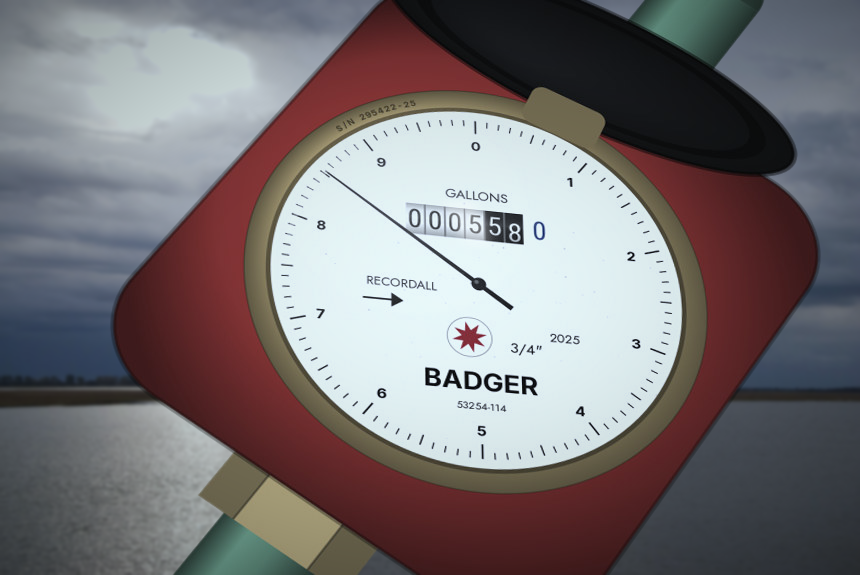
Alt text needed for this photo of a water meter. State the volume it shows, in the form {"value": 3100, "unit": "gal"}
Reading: {"value": 5578.5, "unit": "gal"}
